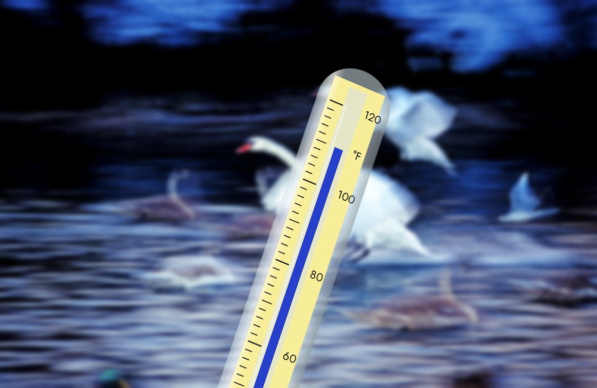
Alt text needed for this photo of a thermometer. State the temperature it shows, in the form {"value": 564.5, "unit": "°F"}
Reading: {"value": 110, "unit": "°F"}
